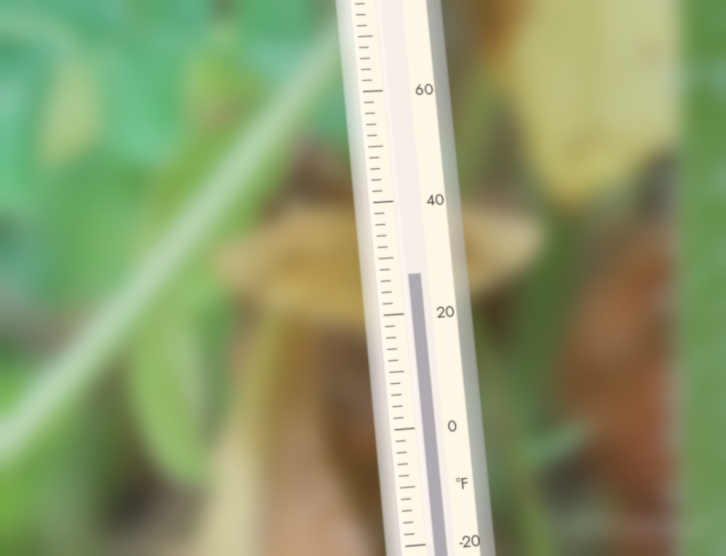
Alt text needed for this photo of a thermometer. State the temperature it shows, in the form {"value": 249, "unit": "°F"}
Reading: {"value": 27, "unit": "°F"}
